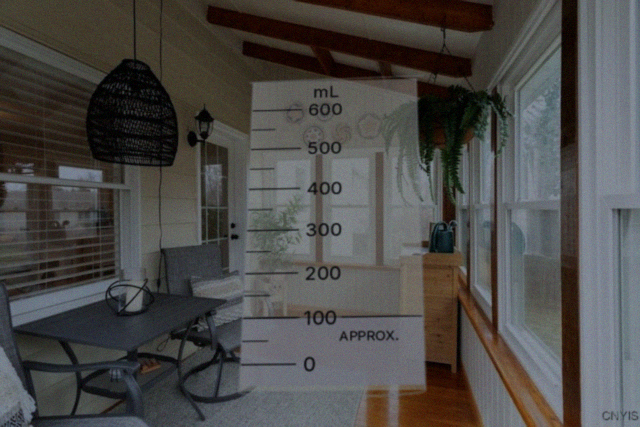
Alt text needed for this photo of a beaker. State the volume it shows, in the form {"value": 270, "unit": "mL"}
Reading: {"value": 100, "unit": "mL"}
